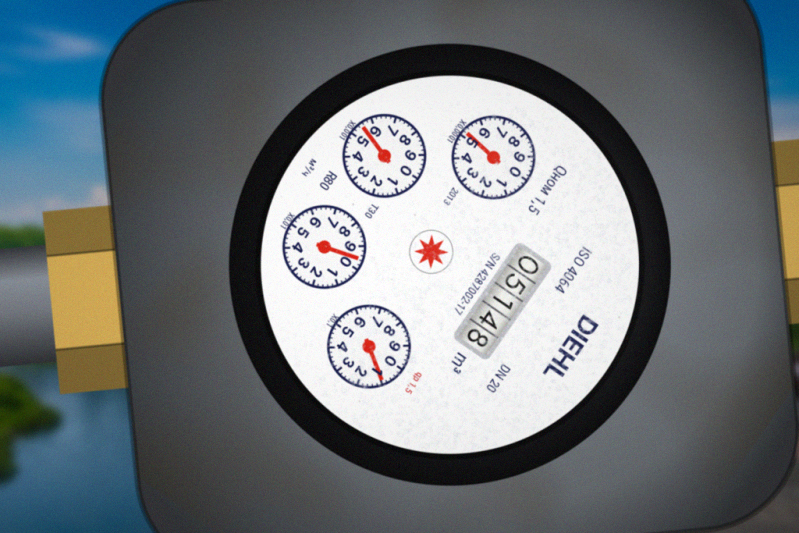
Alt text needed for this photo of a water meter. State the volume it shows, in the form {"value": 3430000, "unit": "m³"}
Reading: {"value": 5148.0955, "unit": "m³"}
